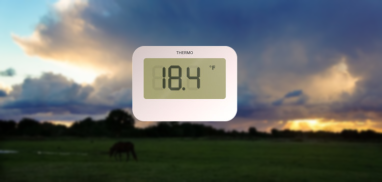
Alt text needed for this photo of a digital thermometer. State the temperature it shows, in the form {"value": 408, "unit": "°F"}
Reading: {"value": 18.4, "unit": "°F"}
